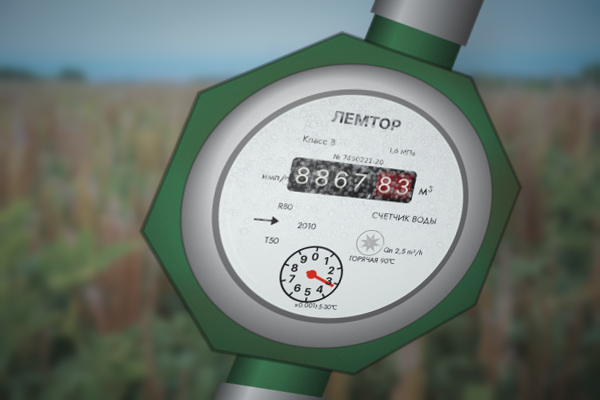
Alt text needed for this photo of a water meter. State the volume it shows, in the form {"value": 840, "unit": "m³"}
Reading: {"value": 8867.833, "unit": "m³"}
